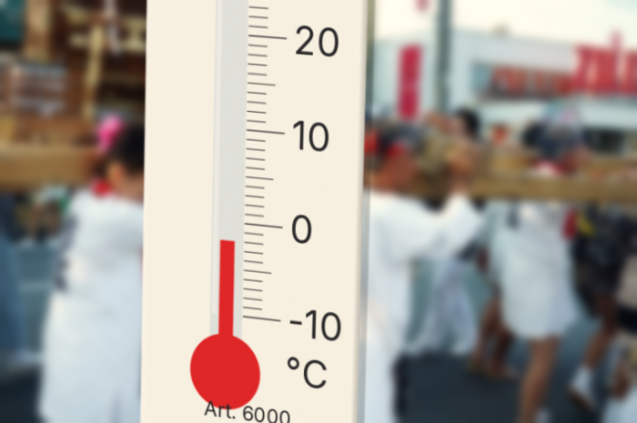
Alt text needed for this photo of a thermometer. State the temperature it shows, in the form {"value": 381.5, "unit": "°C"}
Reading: {"value": -2, "unit": "°C"}
